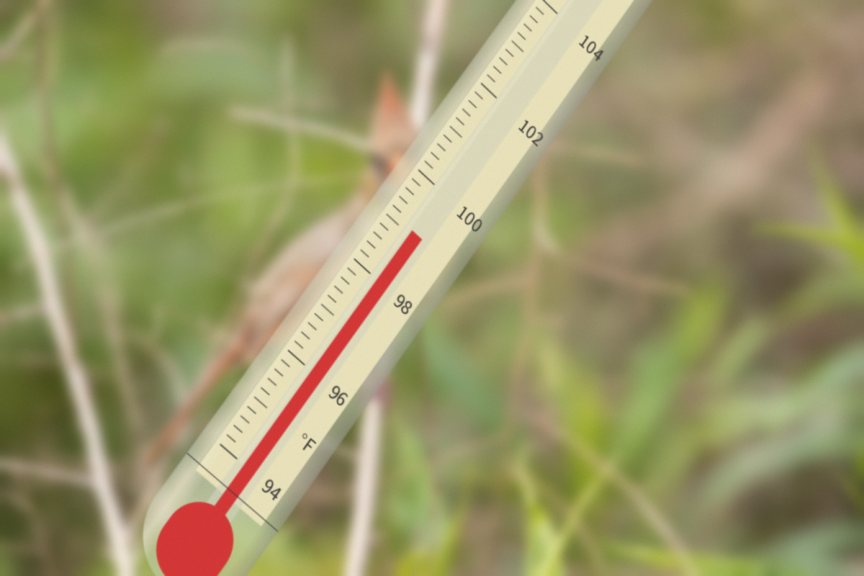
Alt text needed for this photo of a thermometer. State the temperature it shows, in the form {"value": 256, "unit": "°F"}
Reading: {"value": 99.1, "unit": "°F"}
